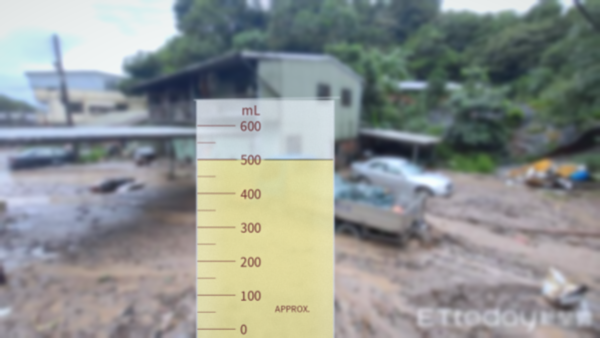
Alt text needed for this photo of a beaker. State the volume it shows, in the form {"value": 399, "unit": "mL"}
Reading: {"value": 500, "unit": "mL"}
